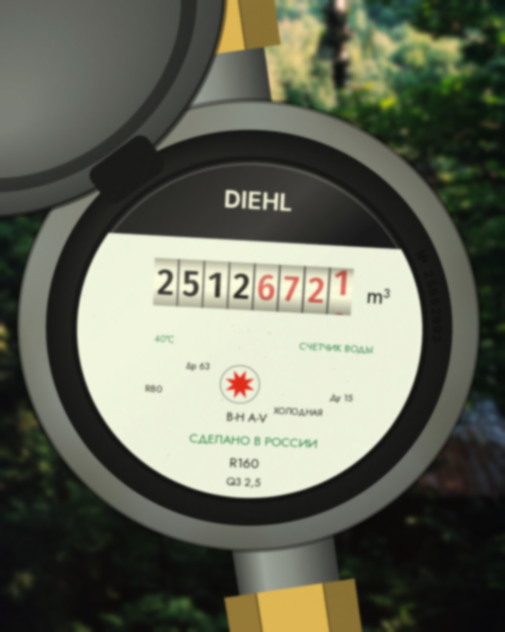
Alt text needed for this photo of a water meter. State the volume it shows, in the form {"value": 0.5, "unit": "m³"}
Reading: {"value": 2512.6721, "unit": "m³"}
